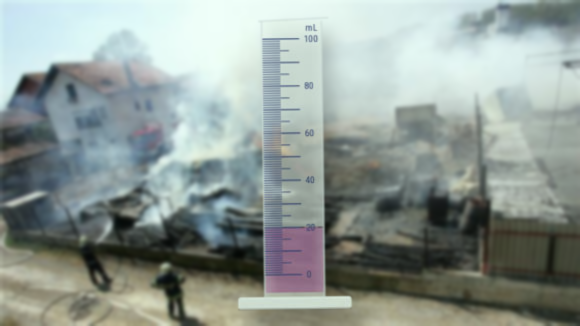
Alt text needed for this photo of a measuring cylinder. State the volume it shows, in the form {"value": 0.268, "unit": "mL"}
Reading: {"value": 20, "unit": "mL"}
